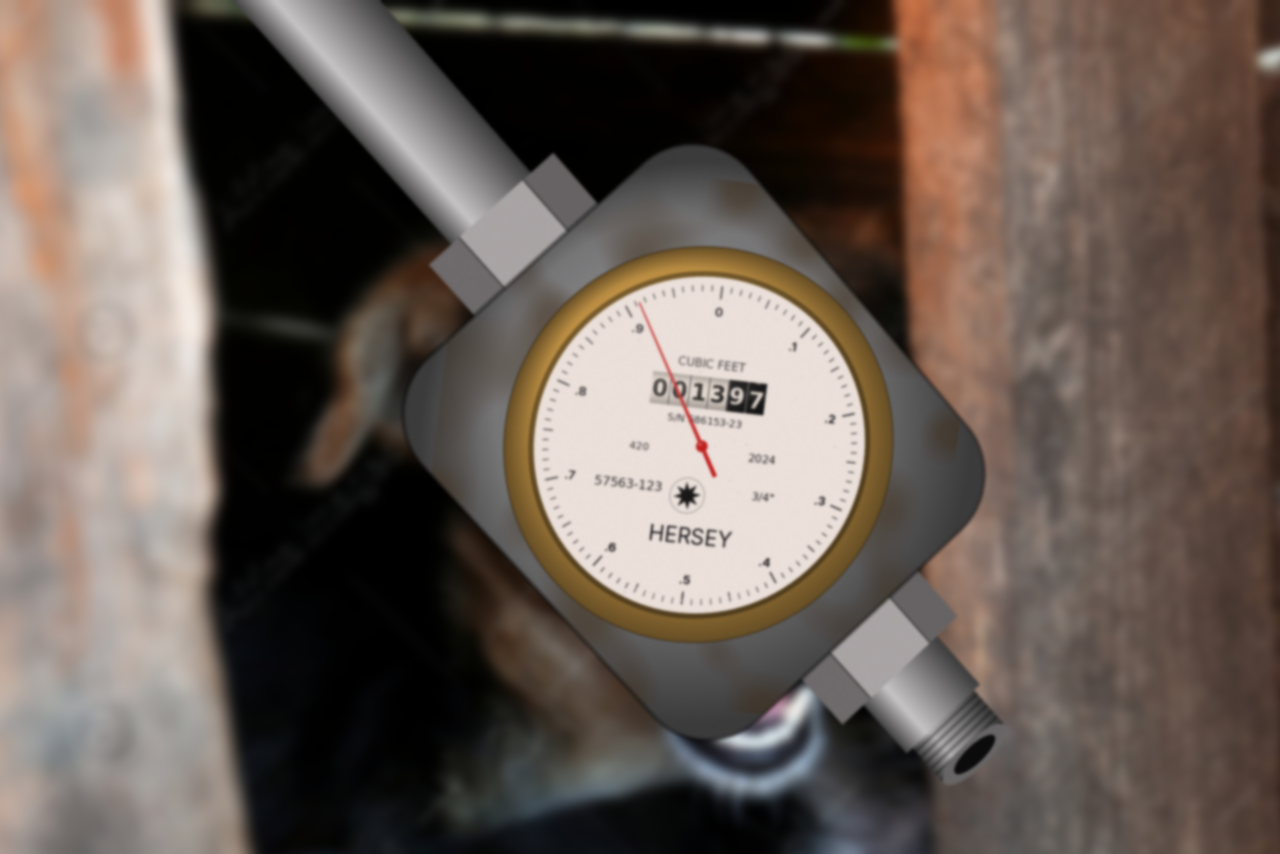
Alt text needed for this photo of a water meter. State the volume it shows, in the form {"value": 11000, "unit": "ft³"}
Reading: {"value": 1396.91, "unit": "ft³"}
